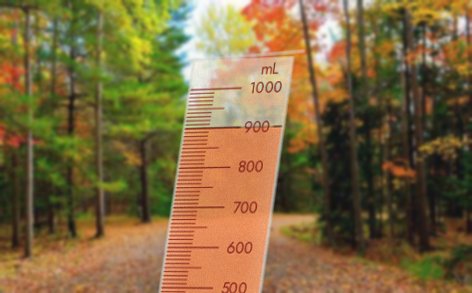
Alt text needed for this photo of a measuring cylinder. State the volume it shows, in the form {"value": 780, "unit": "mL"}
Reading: {"value": 900, "unit": "mL"}
